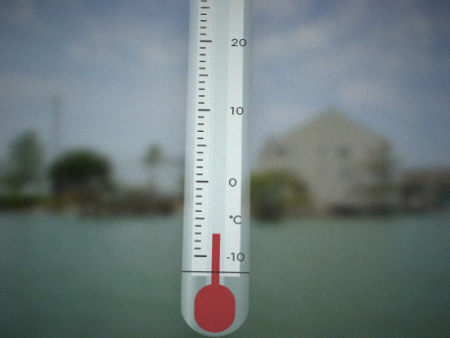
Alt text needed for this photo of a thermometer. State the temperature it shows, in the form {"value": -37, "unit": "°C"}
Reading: {"value": -7, "unit": "°C"}
